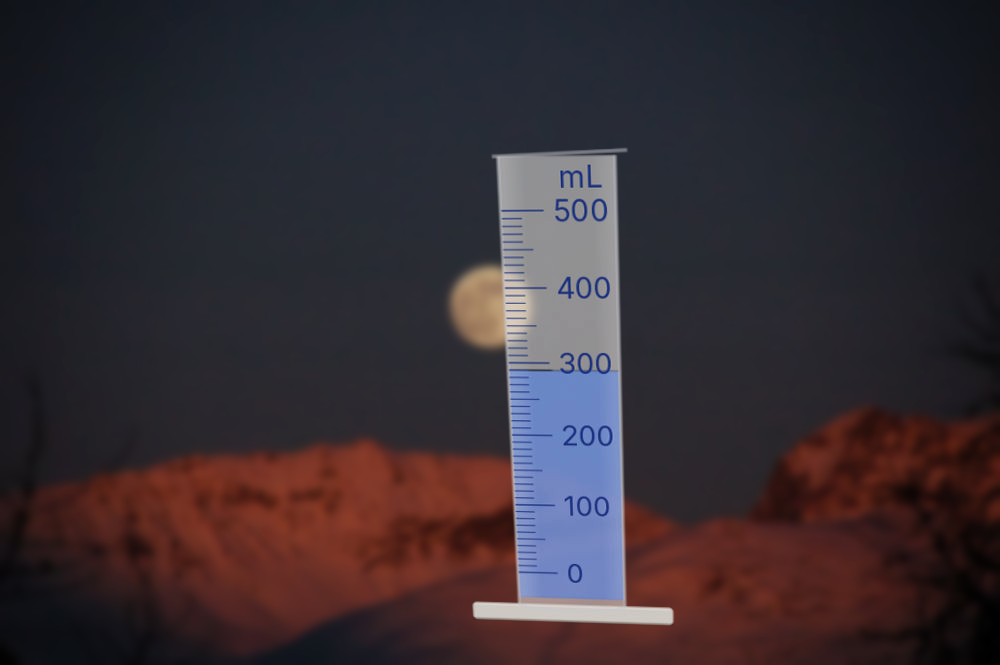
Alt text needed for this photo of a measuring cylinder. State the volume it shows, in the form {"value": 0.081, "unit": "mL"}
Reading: {"value": 290, "unit": "mL"}
